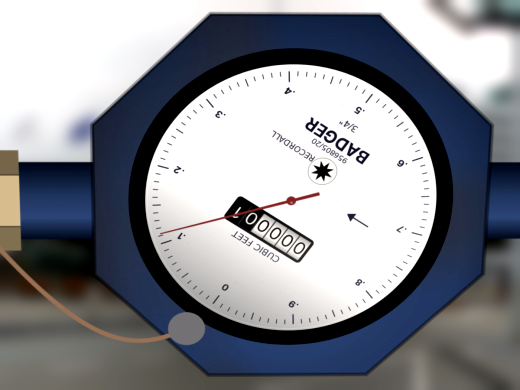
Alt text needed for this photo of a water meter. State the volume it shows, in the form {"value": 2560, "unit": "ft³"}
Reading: {"value": 1.11, "unit": "ft³"}
